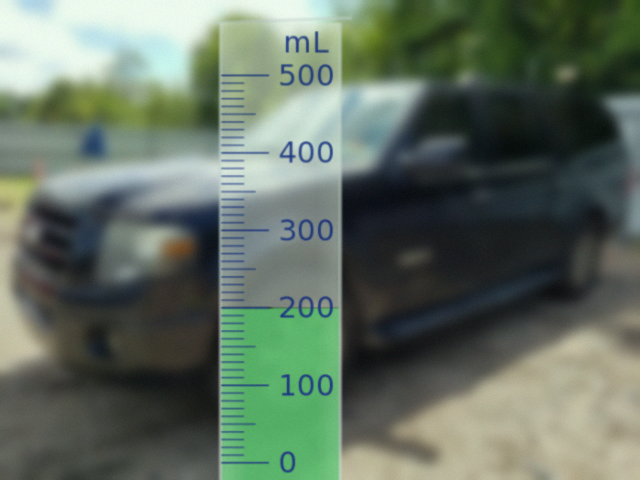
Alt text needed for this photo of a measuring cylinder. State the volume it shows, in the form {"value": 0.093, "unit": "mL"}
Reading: {"value": 200, "unit": "mL"}
